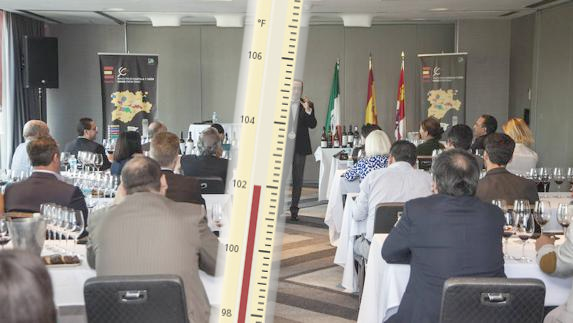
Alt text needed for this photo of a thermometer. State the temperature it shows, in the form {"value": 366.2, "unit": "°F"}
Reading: {"value": 102, "unit": "°F"}
